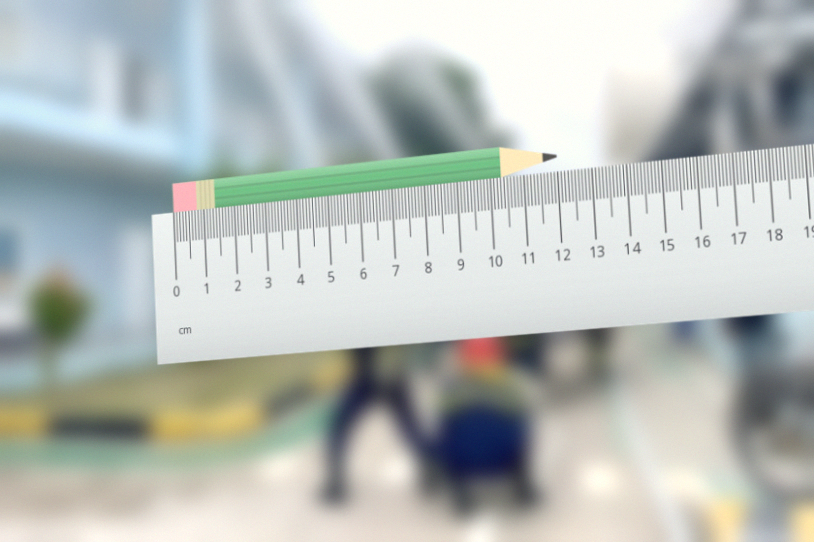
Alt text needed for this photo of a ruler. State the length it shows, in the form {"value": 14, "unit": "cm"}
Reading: {"value": 12, "unit": "cm"}
